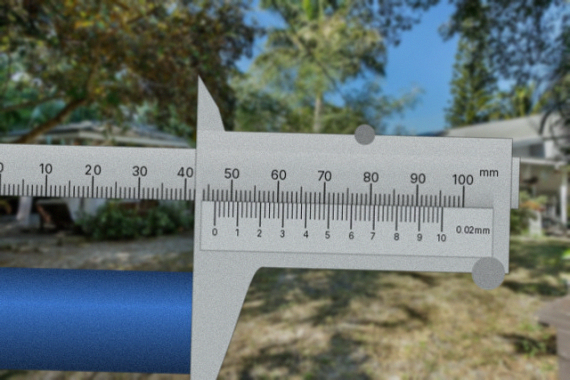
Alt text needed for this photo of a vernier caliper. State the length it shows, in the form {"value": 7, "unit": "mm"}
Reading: {"value": 46.5, "unit": "mm"}
